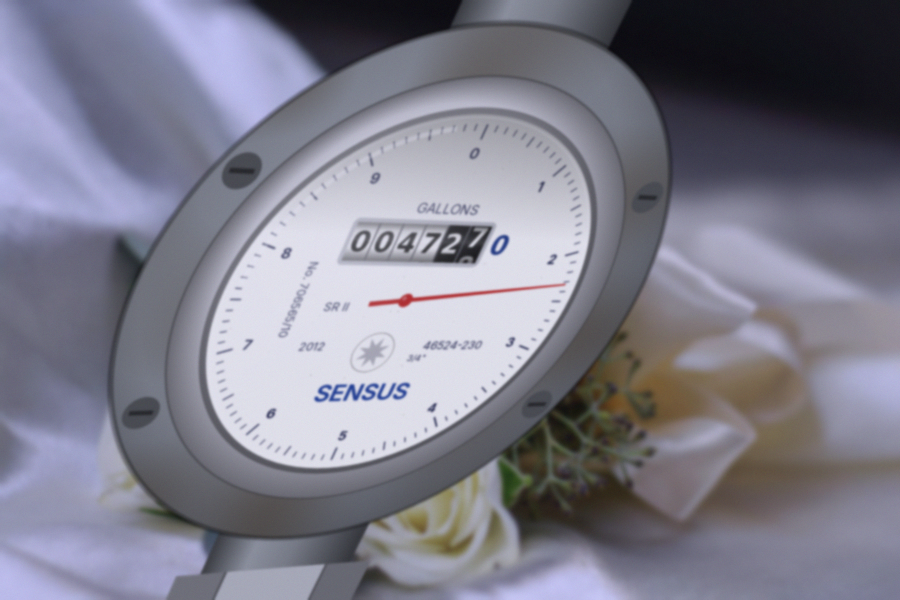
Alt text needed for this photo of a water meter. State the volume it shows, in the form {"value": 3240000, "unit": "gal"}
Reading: {"value": 47272.3, "unit": "gal"}
